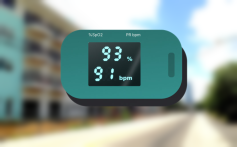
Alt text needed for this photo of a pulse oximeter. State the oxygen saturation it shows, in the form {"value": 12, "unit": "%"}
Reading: {"value": 93, "unit": "%"}
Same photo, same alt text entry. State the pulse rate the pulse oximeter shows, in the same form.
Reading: {"value": 91, "unit": "bpm"}
